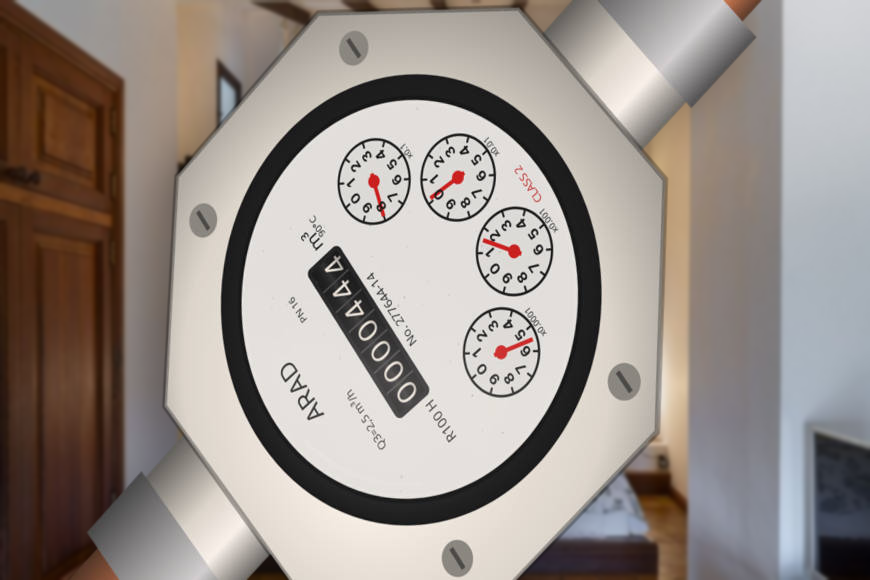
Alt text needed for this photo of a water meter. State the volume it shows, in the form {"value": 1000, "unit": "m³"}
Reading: {"value": 443.8015, "unit": "m³"}
